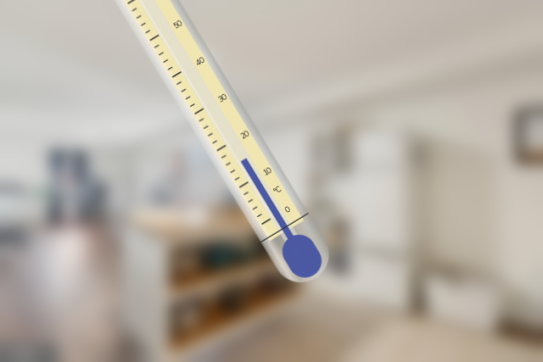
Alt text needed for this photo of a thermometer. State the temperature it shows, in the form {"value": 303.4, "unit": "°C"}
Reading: {"value": 15, "unit": "°C"}
